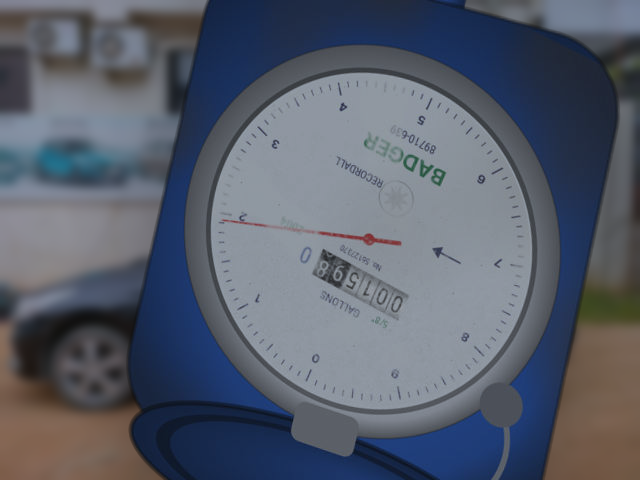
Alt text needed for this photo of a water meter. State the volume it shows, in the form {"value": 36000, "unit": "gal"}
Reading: {"value": 15981.9, "unit": "gal"}
